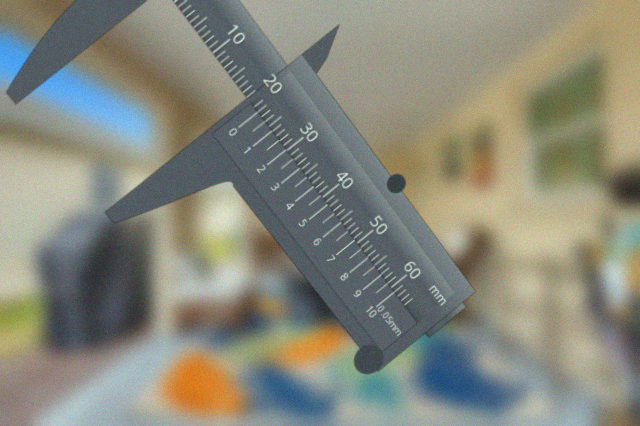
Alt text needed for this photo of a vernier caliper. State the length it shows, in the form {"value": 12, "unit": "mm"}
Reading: {"value": 22.0, "unit": "mm"}
